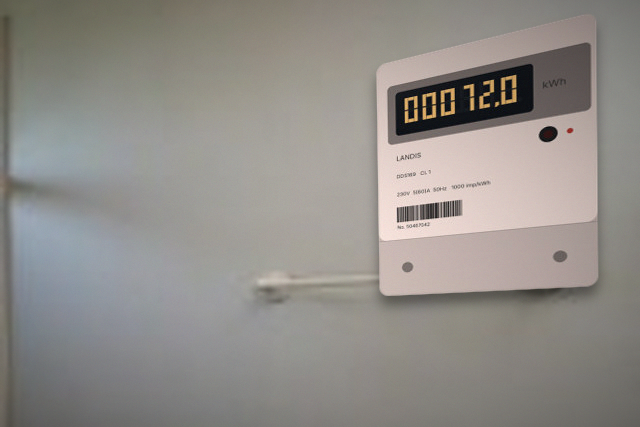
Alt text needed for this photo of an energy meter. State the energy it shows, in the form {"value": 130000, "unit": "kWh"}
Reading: {"value": 72.0, "unit": "kWh"}
